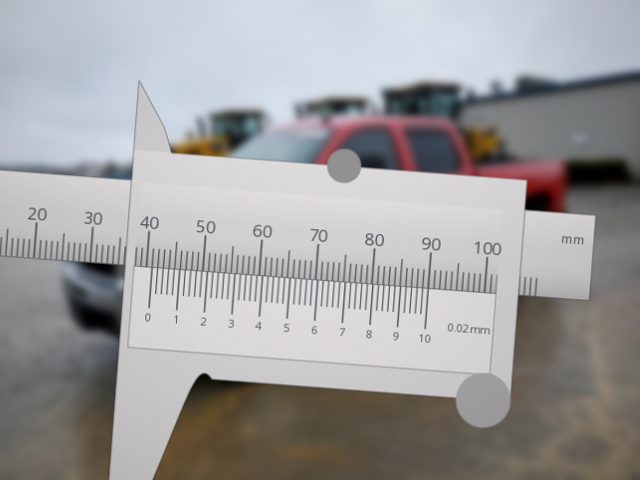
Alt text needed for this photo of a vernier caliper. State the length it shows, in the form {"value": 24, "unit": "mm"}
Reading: {"value": 41.0, "unit": "mm"}
